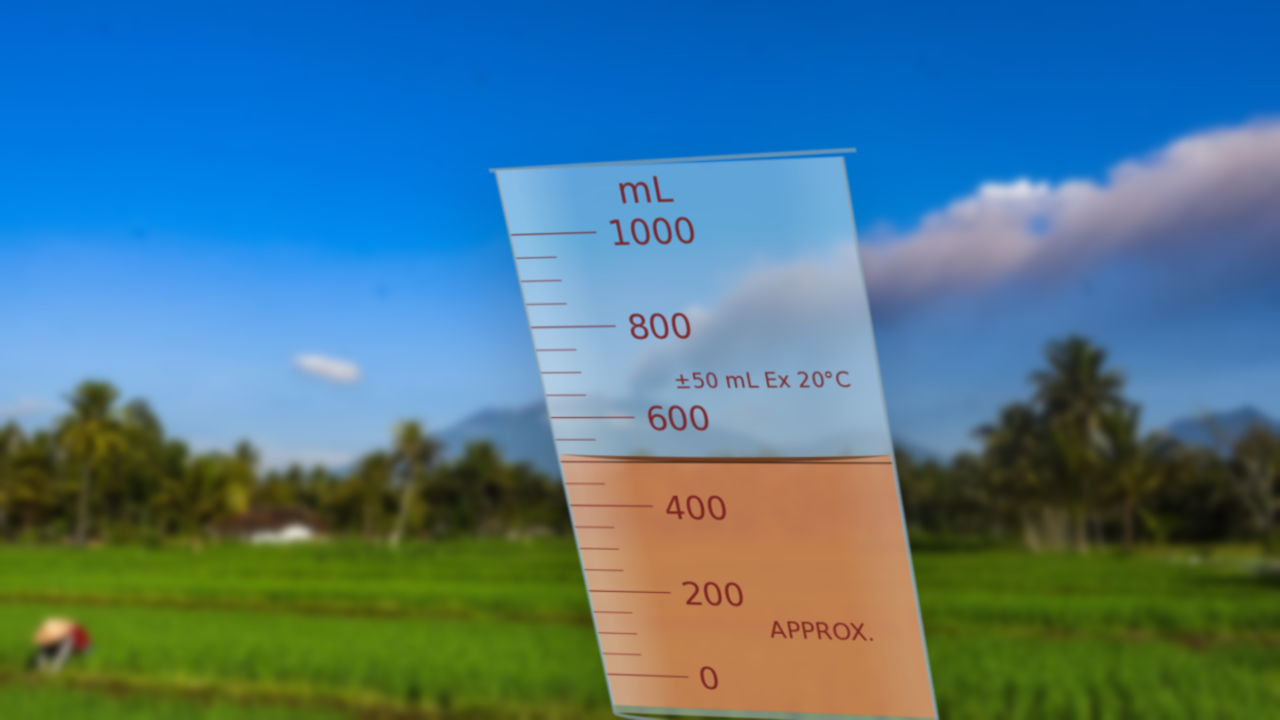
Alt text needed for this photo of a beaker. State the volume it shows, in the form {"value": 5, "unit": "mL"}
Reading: {"value": 500, "unit": "mL"}
